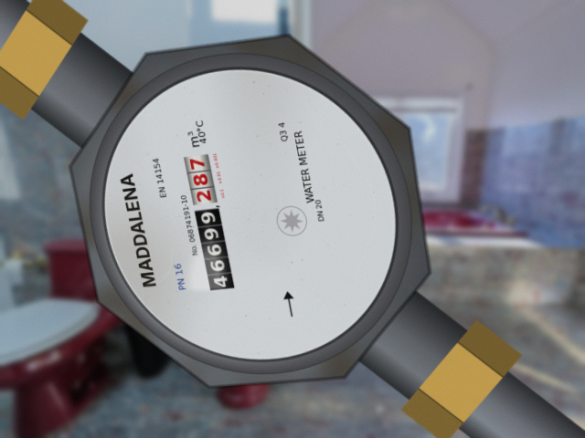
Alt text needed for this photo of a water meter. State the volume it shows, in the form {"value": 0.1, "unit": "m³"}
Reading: {"value": 46699.287, "unit": "m³"}
